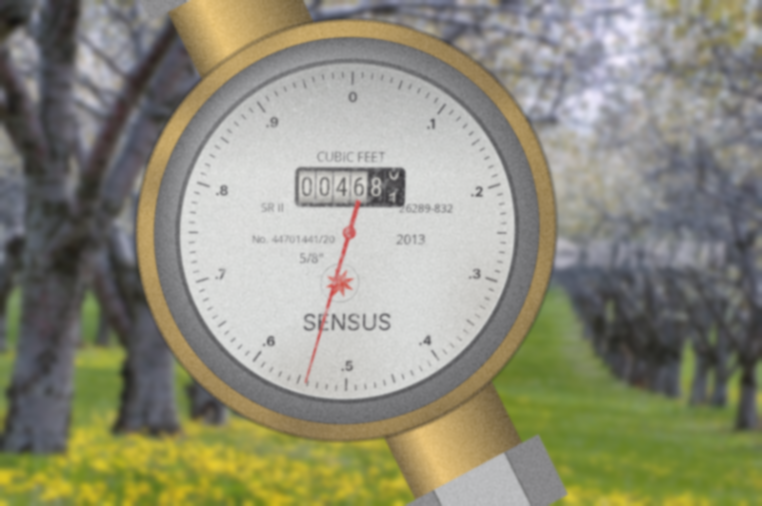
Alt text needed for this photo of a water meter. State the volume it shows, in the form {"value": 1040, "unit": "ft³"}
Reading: {"value": 4680.54, "unit": "ft³"}
